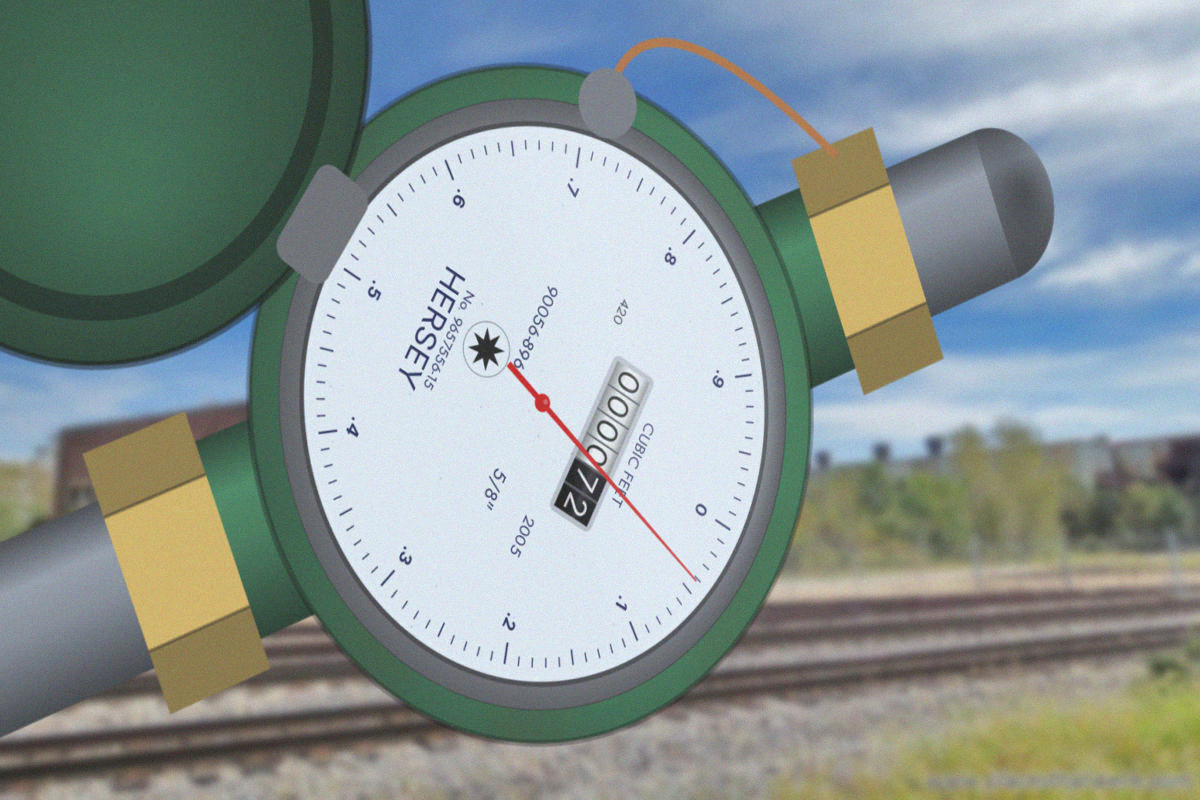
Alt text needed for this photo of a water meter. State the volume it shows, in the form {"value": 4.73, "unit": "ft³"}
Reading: {"value": 72.04, "unit": "ft³"}
